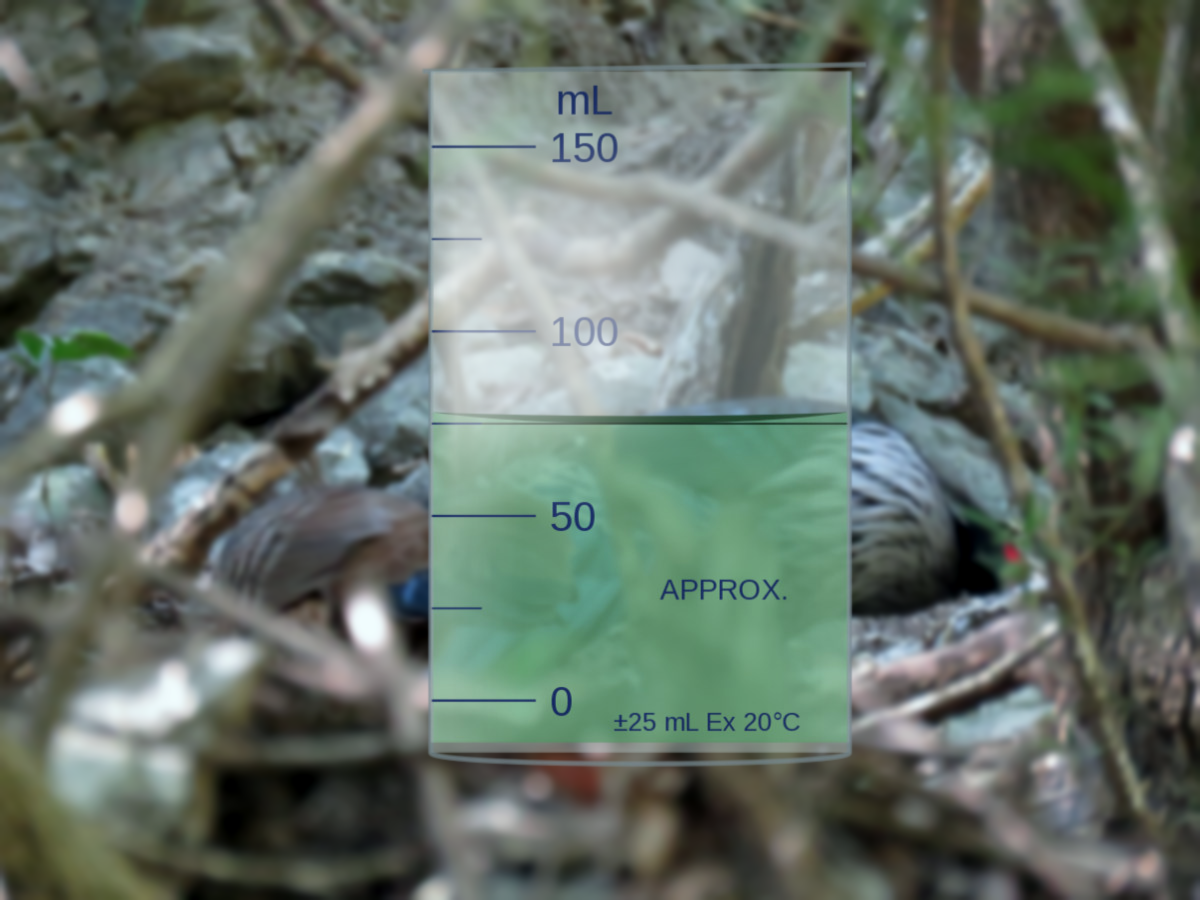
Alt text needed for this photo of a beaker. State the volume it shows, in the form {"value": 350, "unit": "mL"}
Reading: {"value": 75, "unit": "mL"}
